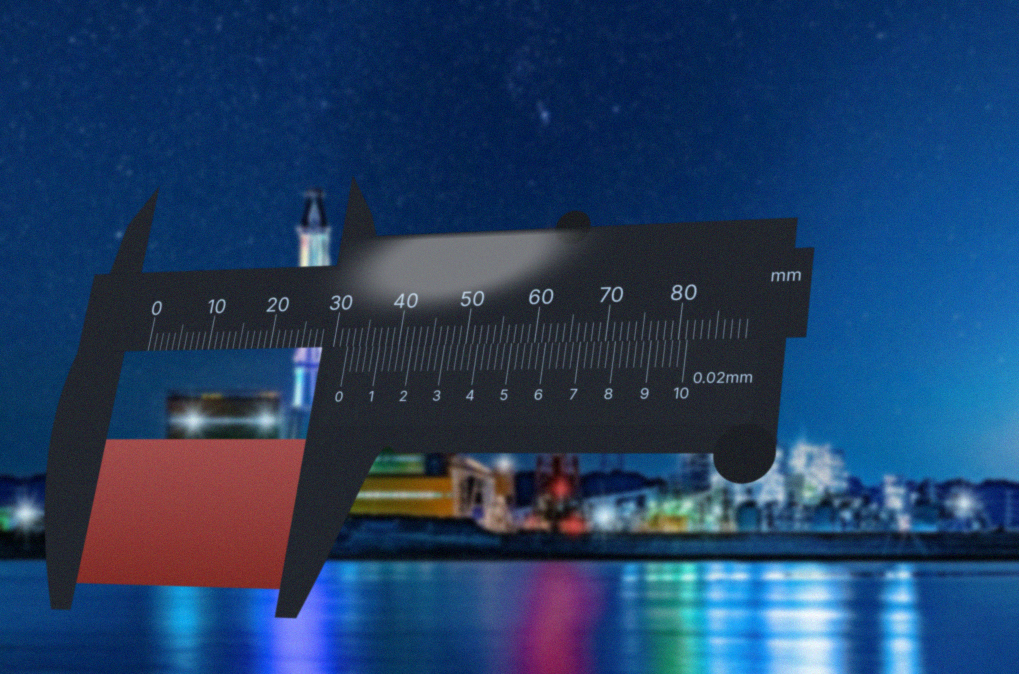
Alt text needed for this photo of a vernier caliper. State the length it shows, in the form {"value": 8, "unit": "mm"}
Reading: {"value": 32.2, "unit": "mm"}
